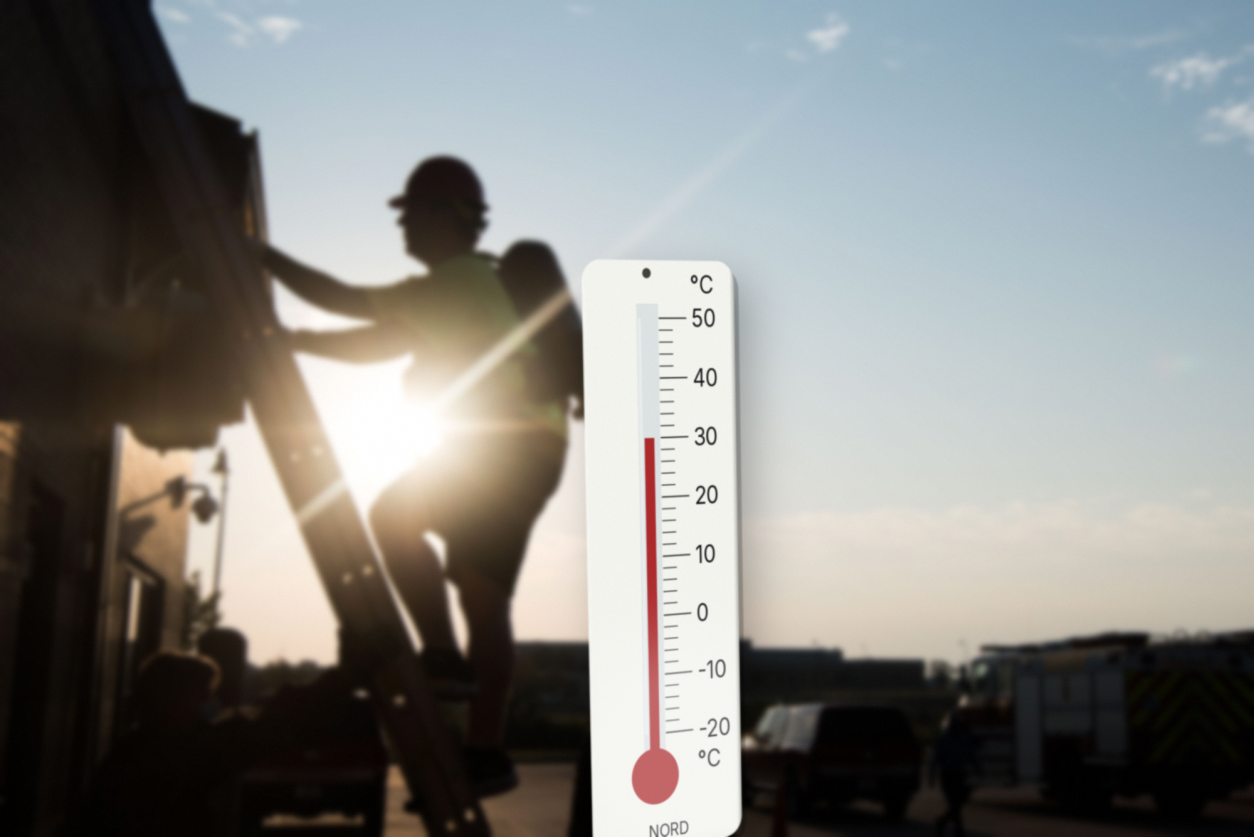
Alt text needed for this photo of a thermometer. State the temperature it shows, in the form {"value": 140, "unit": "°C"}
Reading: {"value": 30, "unit": "°C"}
